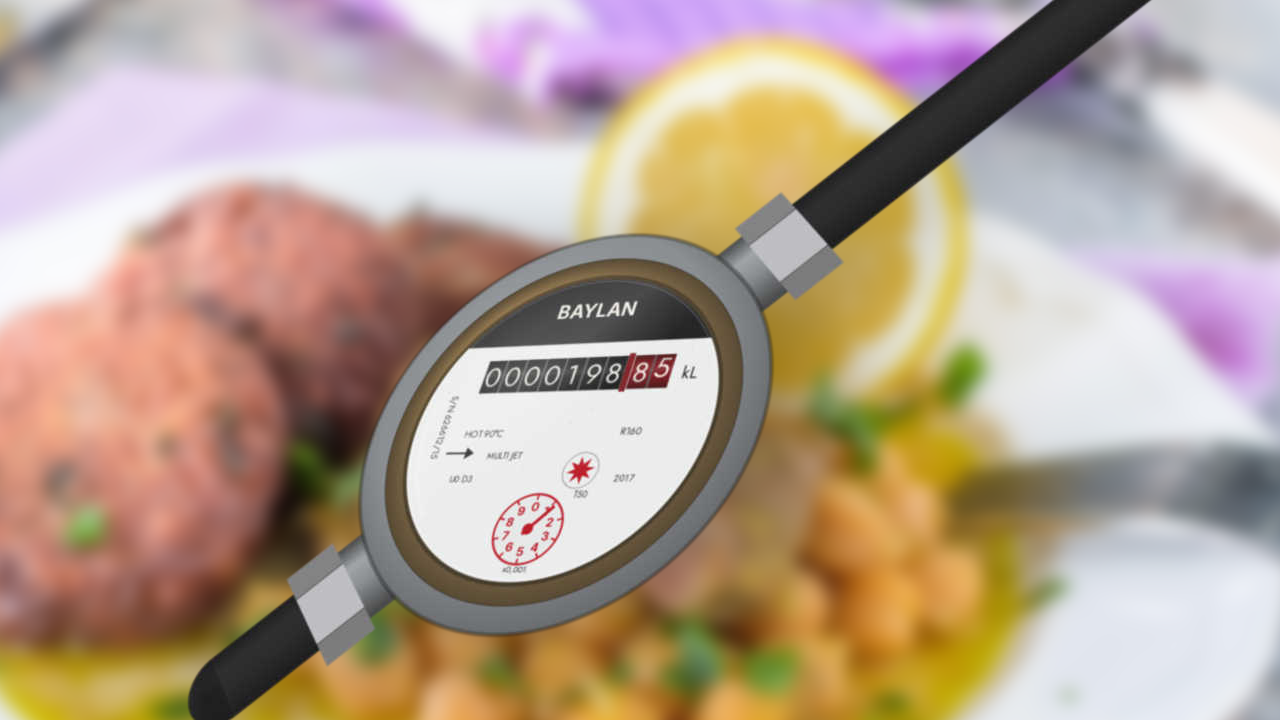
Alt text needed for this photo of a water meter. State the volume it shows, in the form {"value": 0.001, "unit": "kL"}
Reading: {"value": 198.851, "unit": "kL"}
